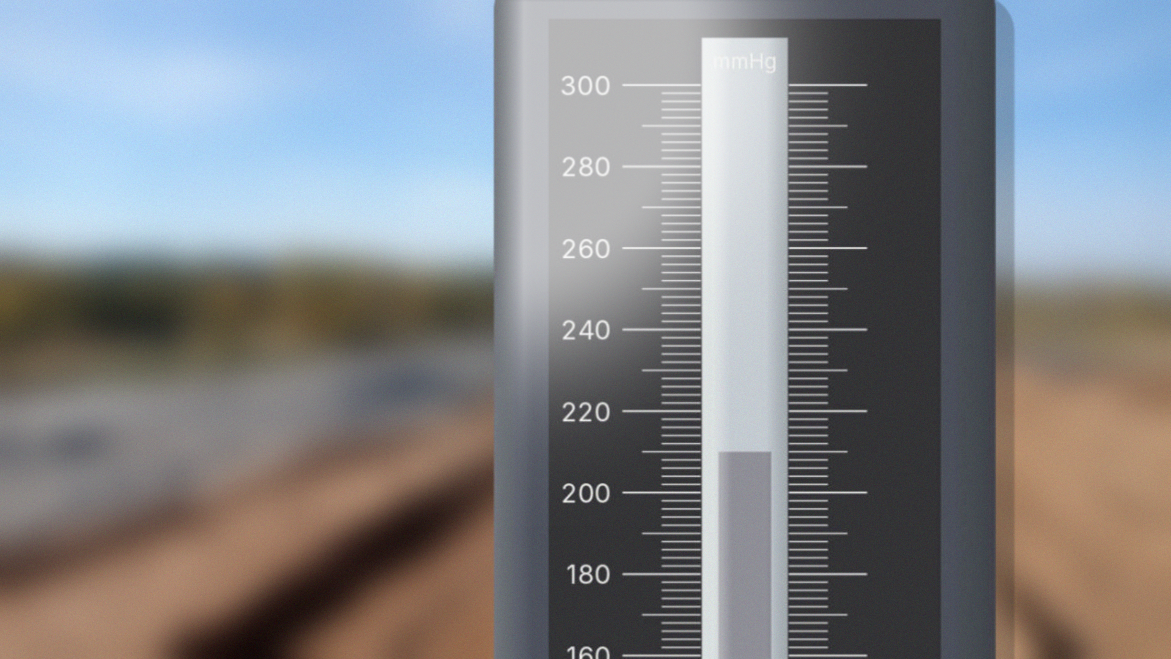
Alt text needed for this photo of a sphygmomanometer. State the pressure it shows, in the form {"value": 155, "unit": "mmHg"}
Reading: {"value": 210, "unit": "mmHg"}
